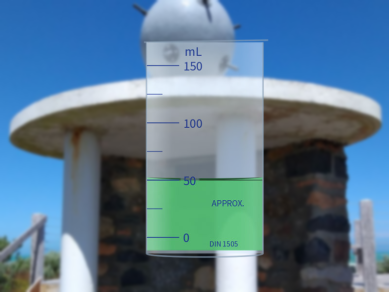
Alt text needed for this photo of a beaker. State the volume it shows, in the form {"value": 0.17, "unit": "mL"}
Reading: {"value": 50, "unit": "mL"}
